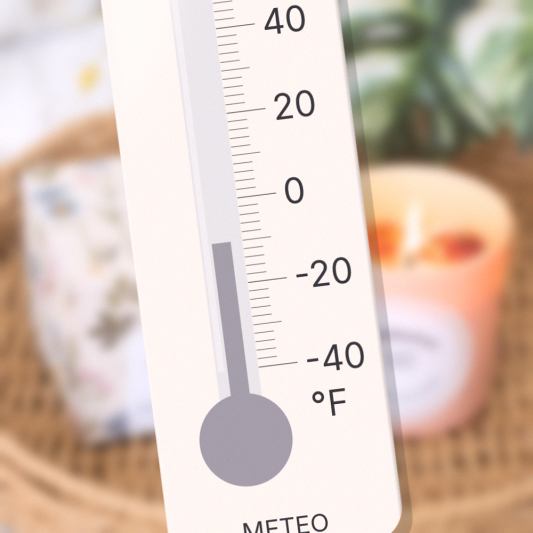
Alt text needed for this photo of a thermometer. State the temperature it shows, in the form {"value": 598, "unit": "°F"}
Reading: {"value": -10, "unit": "°F"}
